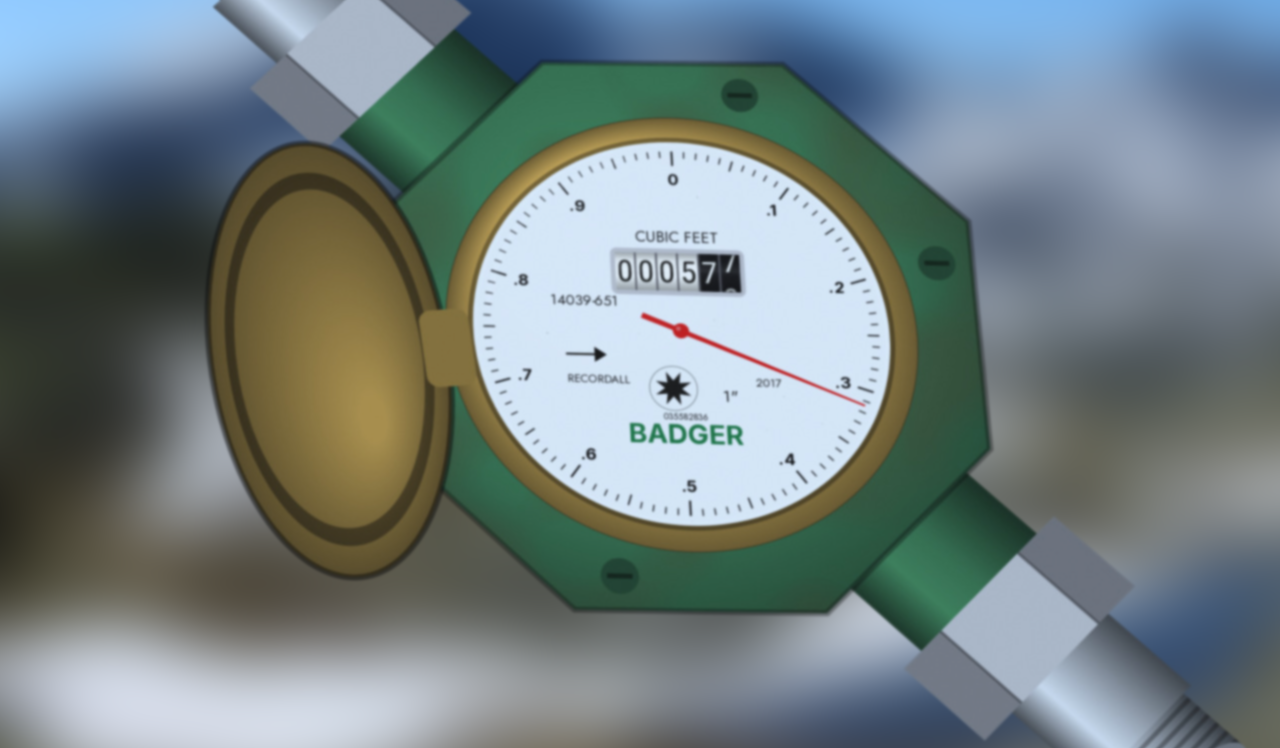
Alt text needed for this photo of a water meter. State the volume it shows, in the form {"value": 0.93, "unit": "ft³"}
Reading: {"value": 577.31, "unit": "ft³"}
